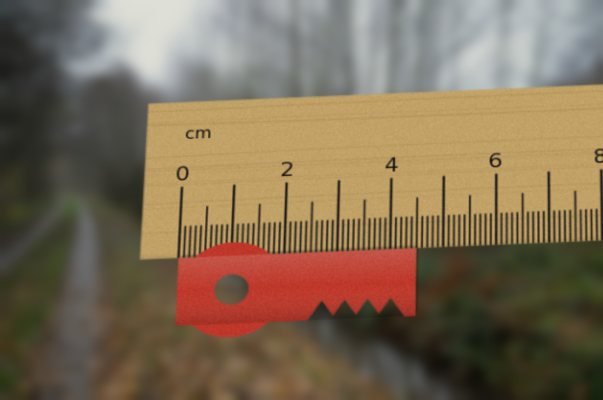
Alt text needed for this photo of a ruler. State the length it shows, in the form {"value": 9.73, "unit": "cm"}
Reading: {"value": 4.5, "unit": "cm"}
